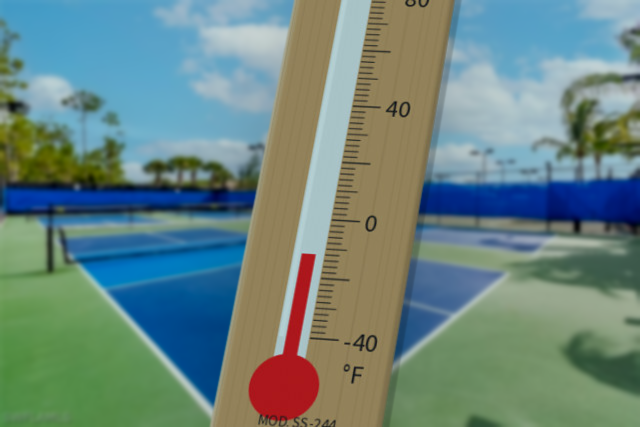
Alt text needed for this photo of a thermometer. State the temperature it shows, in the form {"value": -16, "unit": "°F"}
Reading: {"value": -12, "unit": "°F"}
